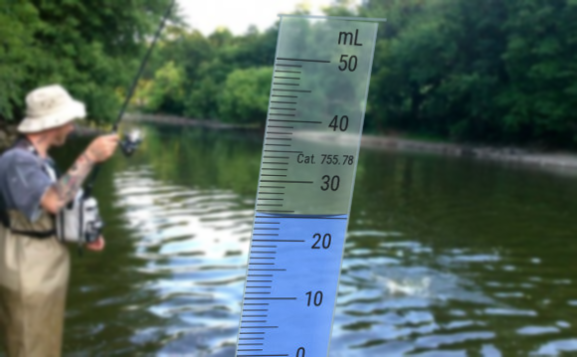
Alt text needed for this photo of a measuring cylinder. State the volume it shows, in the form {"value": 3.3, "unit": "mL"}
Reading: {"value": 24, "unit": "mL"}
